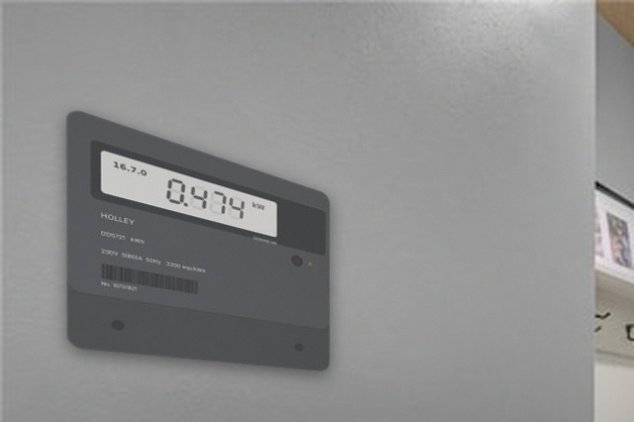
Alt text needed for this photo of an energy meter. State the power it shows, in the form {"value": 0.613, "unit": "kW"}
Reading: {"value": 0.474, "unit": "kW"}
